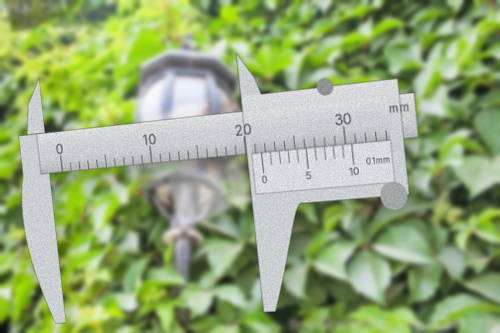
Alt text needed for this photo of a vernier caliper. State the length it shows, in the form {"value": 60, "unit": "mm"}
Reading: {"value": 21.6, "unit": "mm"}
